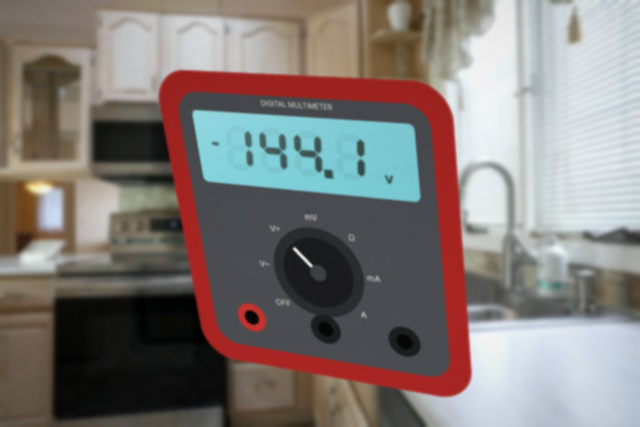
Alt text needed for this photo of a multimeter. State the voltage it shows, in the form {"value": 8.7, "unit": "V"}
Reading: {"value": -144.1, "unit": "V"}
